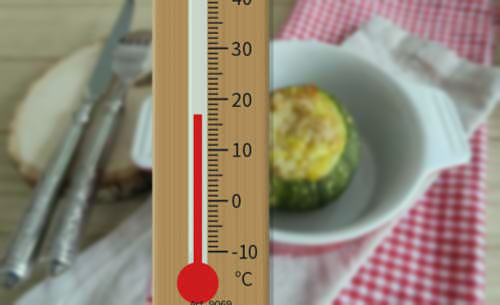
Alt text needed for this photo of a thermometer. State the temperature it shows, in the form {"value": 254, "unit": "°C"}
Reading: {"value": 17, "unit": "°C"}
